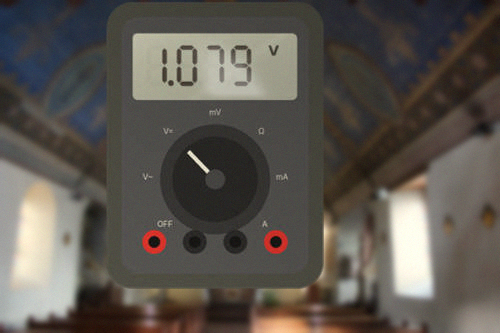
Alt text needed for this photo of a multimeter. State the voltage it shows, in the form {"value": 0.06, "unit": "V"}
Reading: {"value": 1.079, "unit": "V"}
